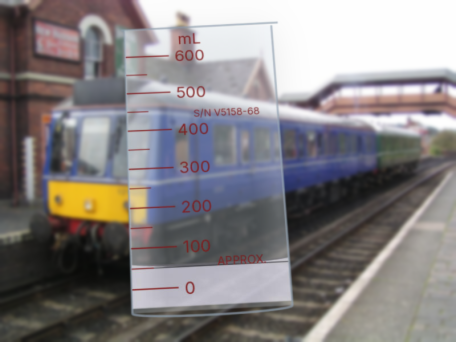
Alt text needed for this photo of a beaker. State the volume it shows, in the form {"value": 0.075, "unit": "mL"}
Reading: {"value": 50, "unit": "mL"}
